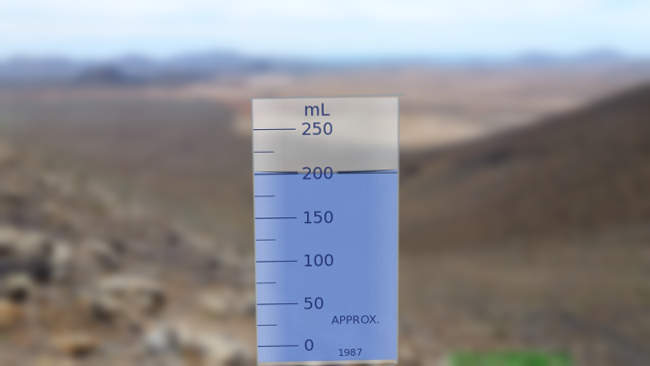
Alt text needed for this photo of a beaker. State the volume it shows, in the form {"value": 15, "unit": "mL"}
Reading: {"value": 200, "unit": "mL"}
